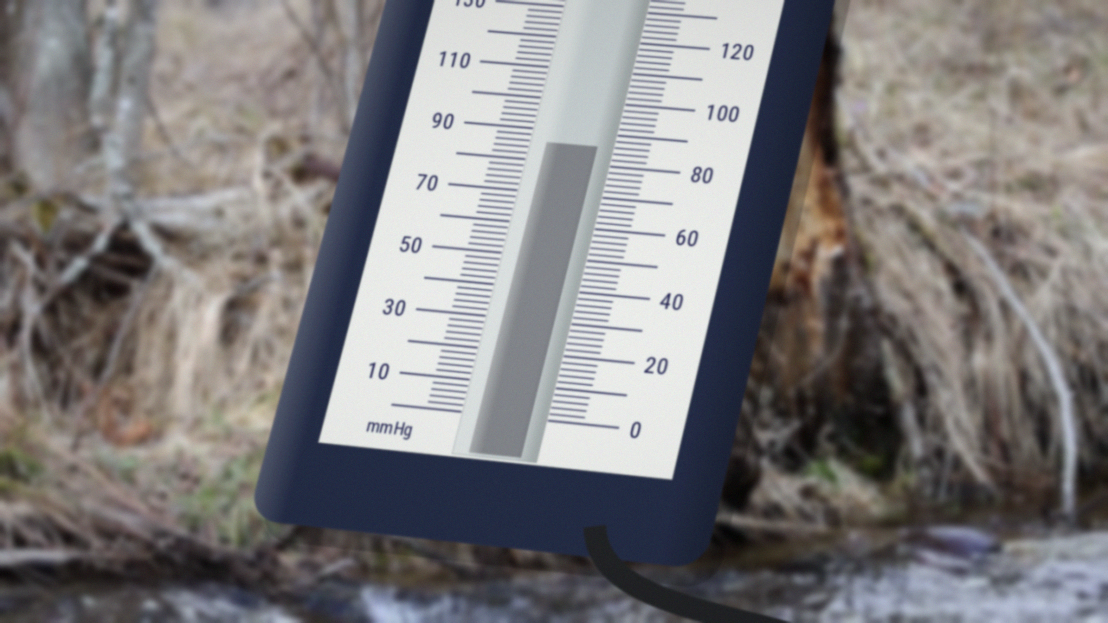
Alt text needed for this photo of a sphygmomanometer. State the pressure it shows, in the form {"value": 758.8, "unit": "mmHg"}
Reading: {"value": 86, "unit": "mmHg"}
